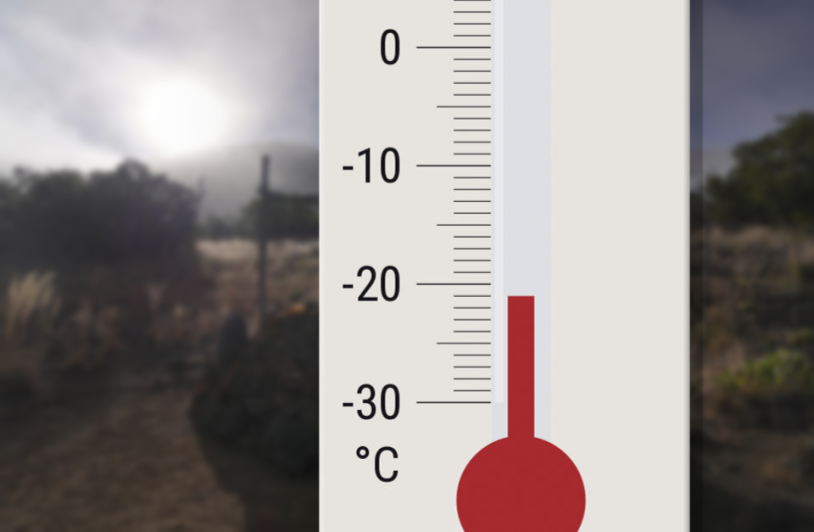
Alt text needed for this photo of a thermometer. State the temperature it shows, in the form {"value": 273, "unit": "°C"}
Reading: {"value": -21, "unit": "°C"}
